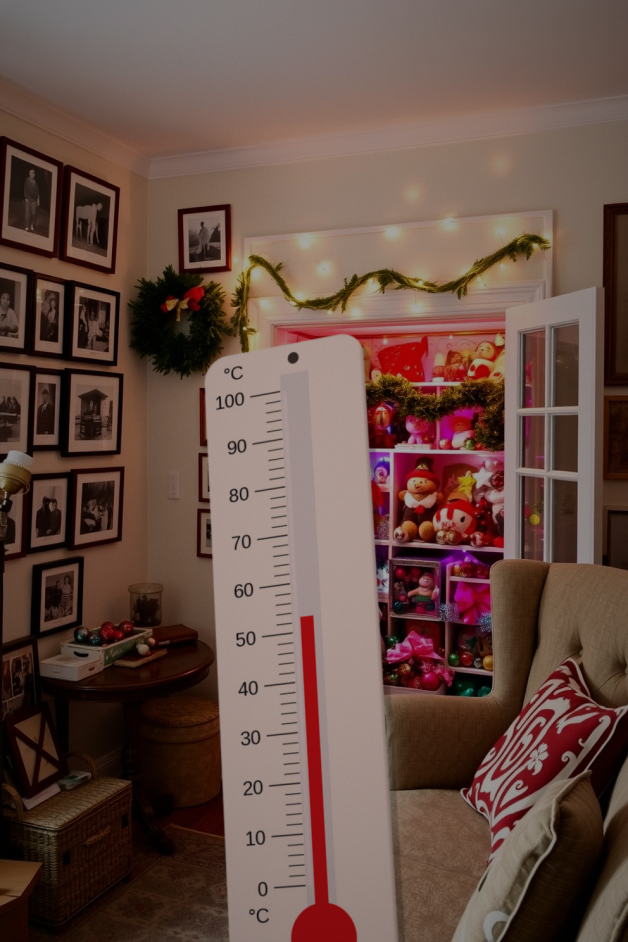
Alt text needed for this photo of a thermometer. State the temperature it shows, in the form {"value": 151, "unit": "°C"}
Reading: {"value": 53, "unit": "°C"}
